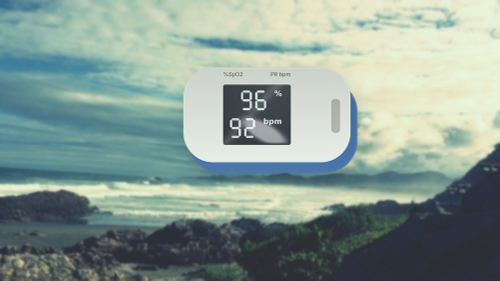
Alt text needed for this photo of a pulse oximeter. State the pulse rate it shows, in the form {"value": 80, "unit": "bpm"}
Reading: {"value": 92, "unit": "bpm"}
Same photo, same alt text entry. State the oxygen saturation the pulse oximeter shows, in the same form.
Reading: {"value": 96, "unit": "%"}
